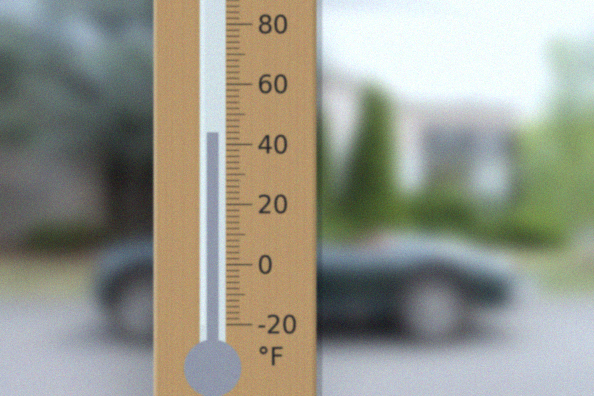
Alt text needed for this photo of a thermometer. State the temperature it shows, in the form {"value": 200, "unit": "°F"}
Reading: {"value": 44, "unit": "°F"}
